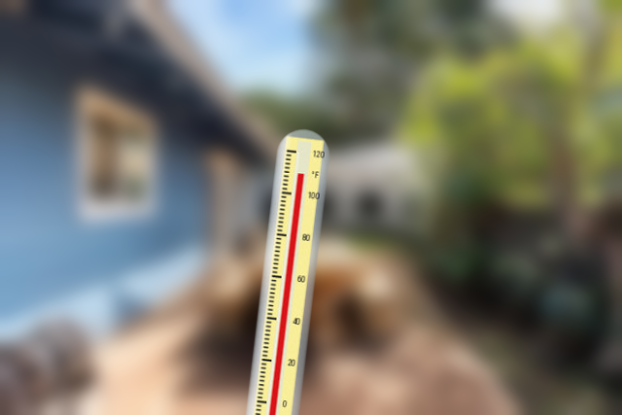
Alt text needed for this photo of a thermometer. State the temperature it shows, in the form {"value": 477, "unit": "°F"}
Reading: {"value": 110, "unit": "°F"}
